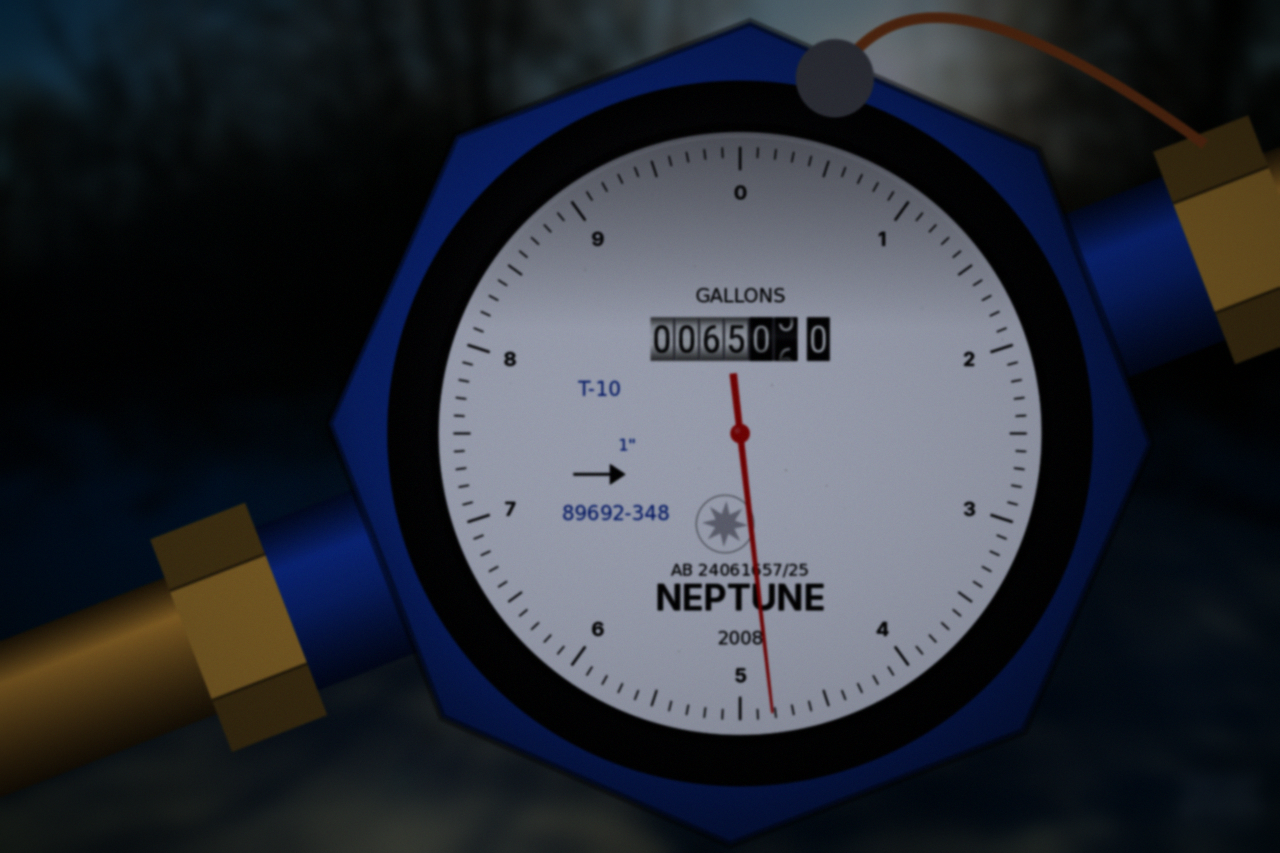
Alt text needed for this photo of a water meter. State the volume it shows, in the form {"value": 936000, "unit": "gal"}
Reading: {"value": 65054.8, "unit": "gal"}
